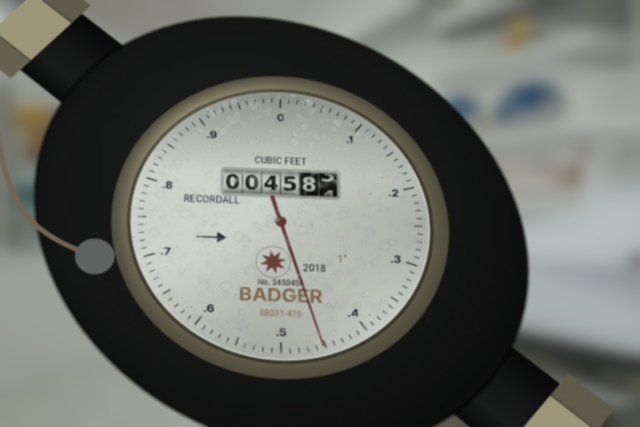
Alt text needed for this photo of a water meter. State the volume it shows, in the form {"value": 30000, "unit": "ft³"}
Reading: {"value": 4583.45, "unit": "ft³"}
